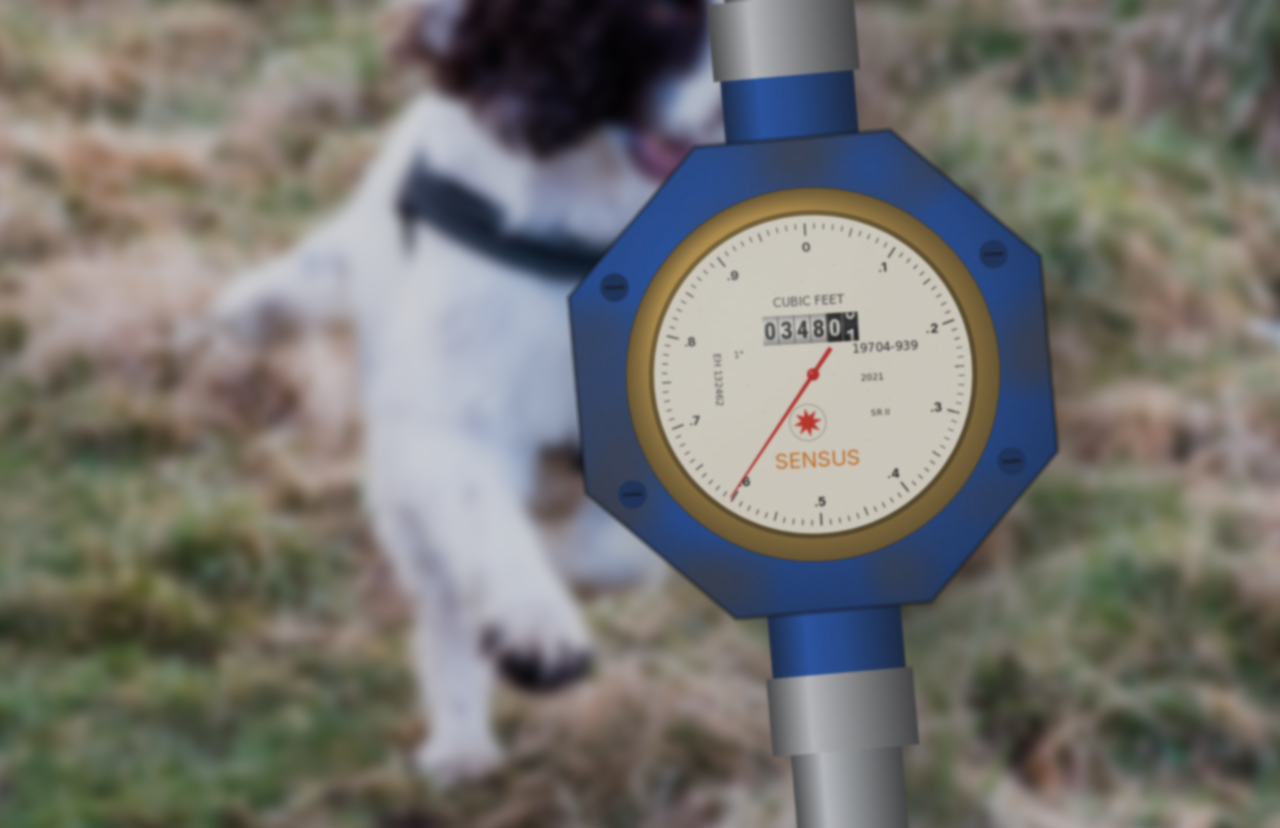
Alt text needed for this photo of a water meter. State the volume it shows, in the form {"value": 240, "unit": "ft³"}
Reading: {"value": 34800.60, "unit": "ft³"}
